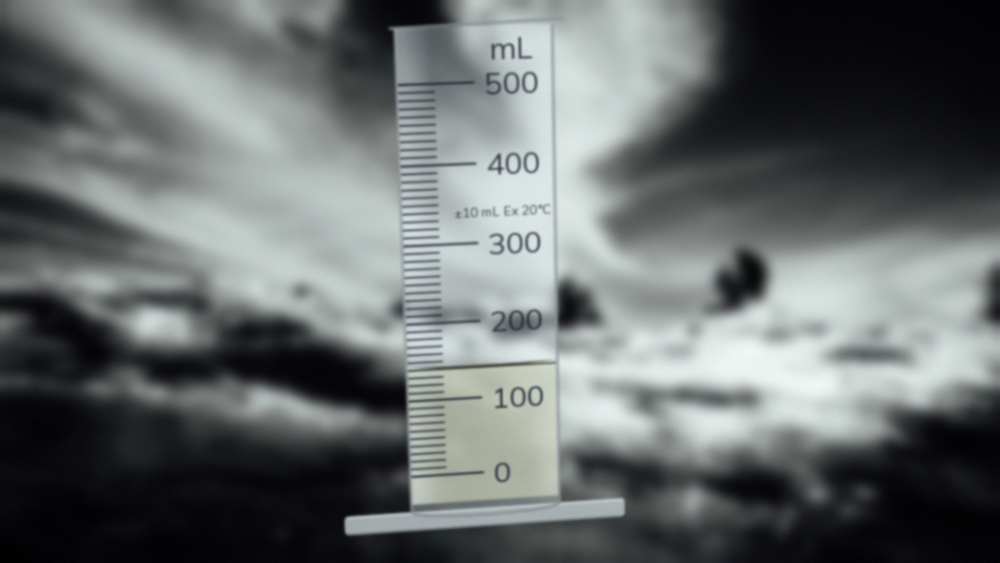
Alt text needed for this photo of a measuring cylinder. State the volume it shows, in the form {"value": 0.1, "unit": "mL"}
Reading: {"value": 140, "unit": "mL"}
